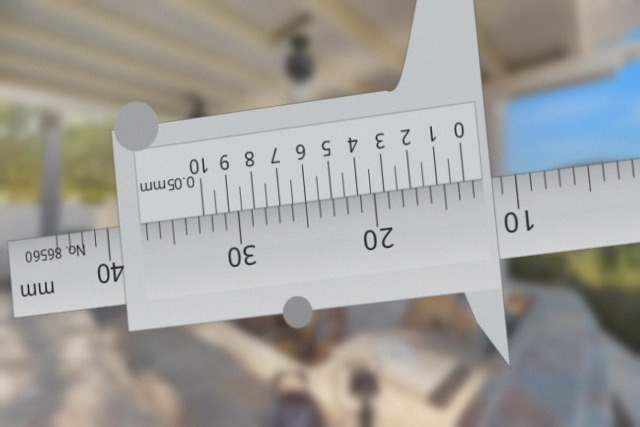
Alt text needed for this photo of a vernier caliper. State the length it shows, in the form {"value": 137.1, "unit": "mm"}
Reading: {"value": 13.6, "unit": "mm"}
